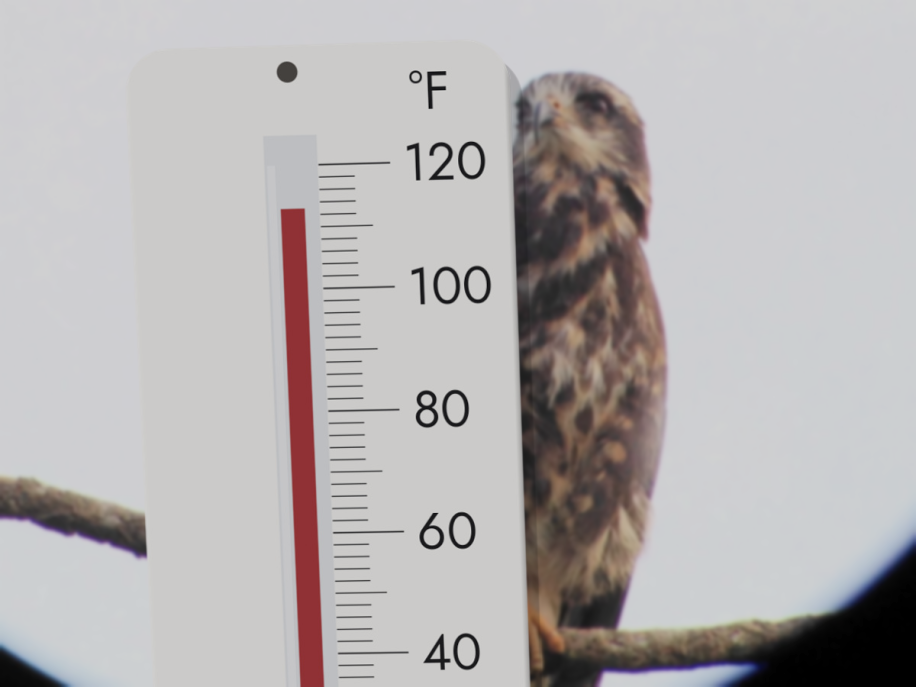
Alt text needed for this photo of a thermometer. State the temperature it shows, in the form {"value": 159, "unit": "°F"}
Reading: {"value": 113, "unit": "°F"}
